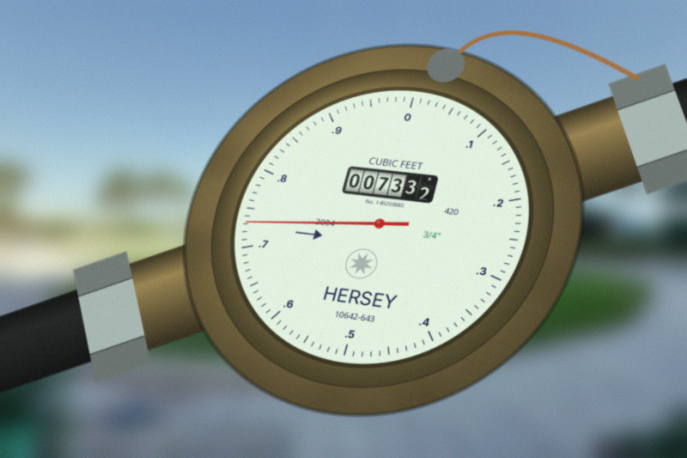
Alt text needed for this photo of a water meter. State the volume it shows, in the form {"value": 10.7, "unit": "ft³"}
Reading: {"value": 7331.73, "unit": "ft³"}
